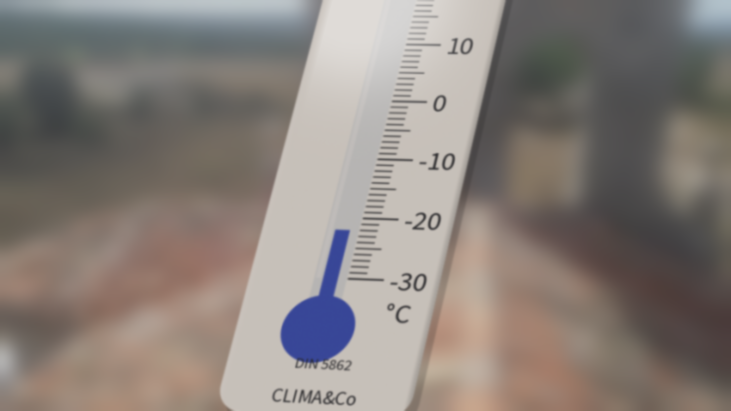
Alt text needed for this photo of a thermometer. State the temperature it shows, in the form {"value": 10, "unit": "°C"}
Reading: {"value": -22, "unit": "°C"}
